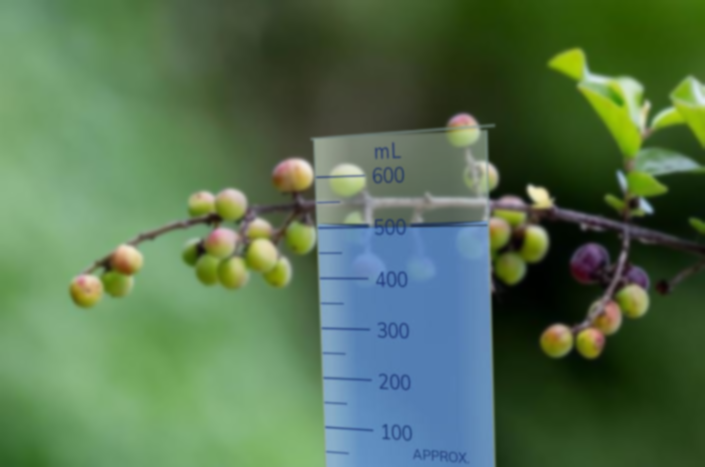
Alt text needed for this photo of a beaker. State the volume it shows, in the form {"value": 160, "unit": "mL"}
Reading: {"value": 500, "unit": "mL"}
